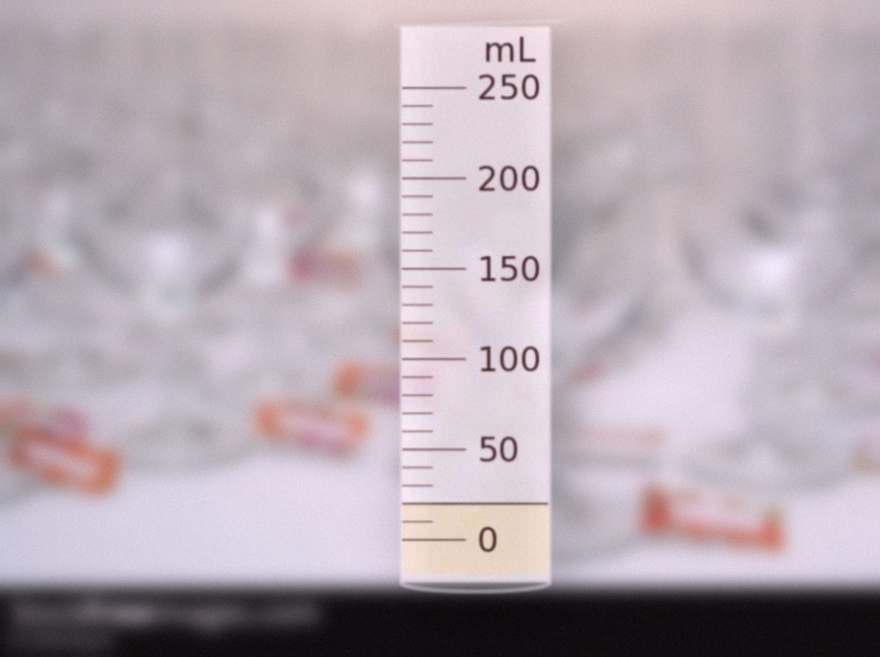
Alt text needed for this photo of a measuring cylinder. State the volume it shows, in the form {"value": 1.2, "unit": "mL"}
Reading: {"value": 20, "unit": "mL"}
